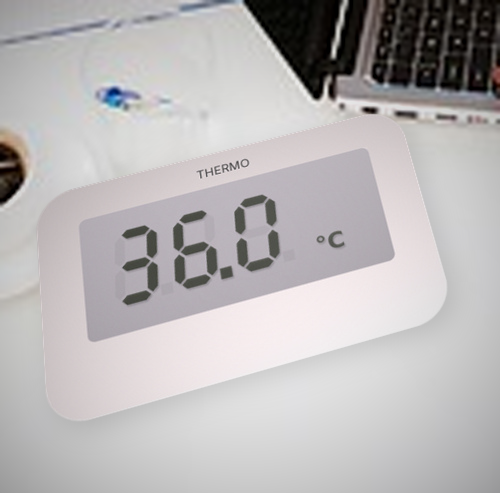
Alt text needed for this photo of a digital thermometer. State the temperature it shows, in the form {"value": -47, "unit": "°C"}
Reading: {"value": 36.0, "unit": "°C"}
